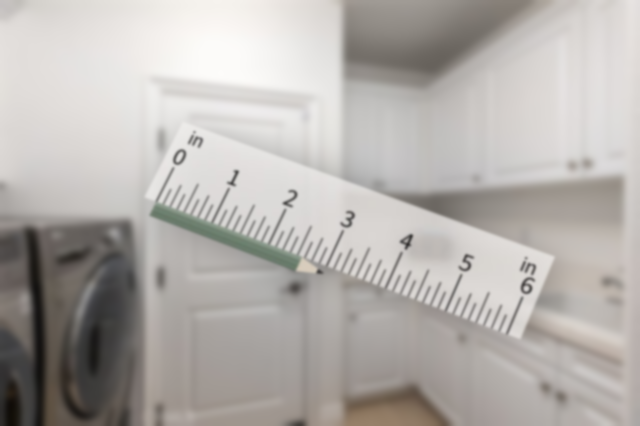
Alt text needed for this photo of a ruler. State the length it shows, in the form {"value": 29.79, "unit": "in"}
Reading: {"value": 3, "unit": "in"}
